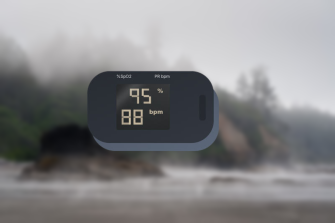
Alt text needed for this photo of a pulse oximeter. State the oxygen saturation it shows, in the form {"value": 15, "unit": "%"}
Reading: {"value": 95, "unit": "%"}
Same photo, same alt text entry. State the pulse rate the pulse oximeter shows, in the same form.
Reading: {"value": 88, "unit": "bpm"}
